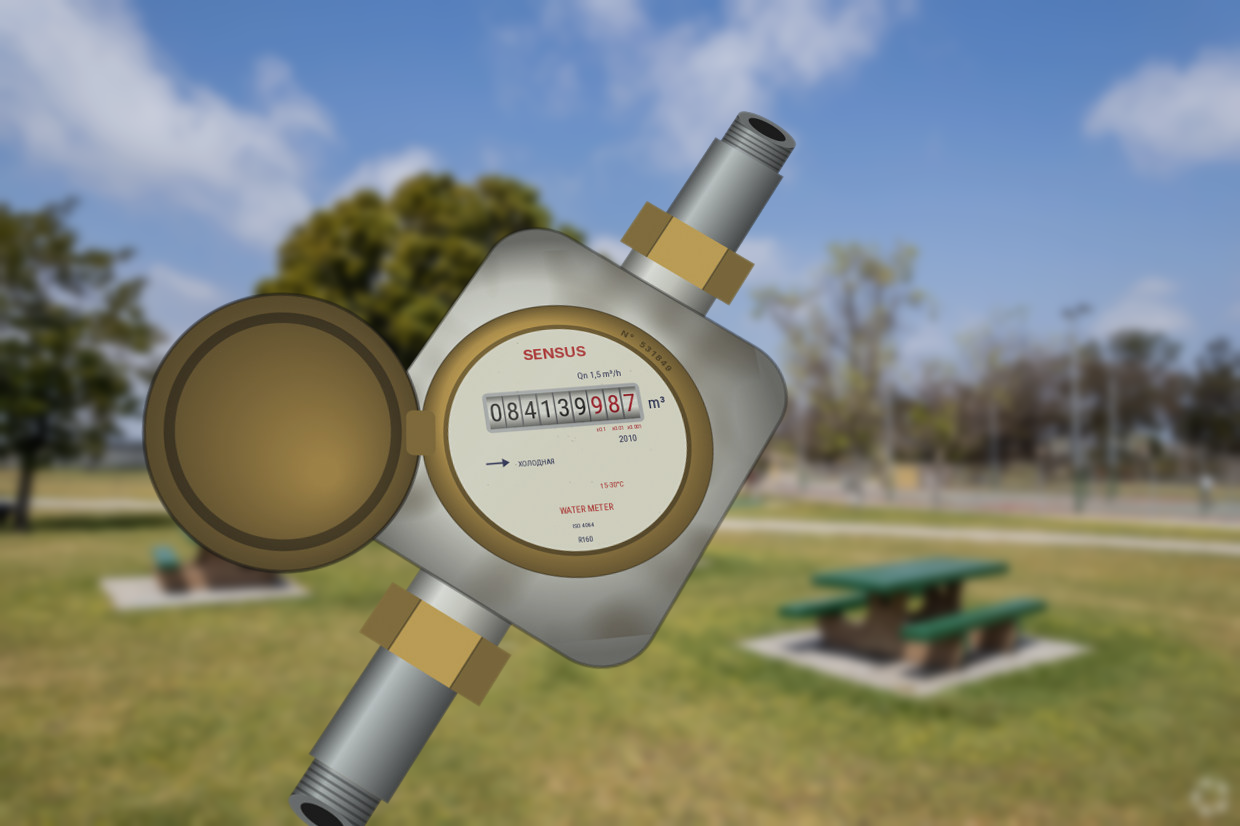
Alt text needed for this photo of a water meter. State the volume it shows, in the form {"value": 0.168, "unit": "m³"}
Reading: {"value": 84139.987, "unit": "m³"}
